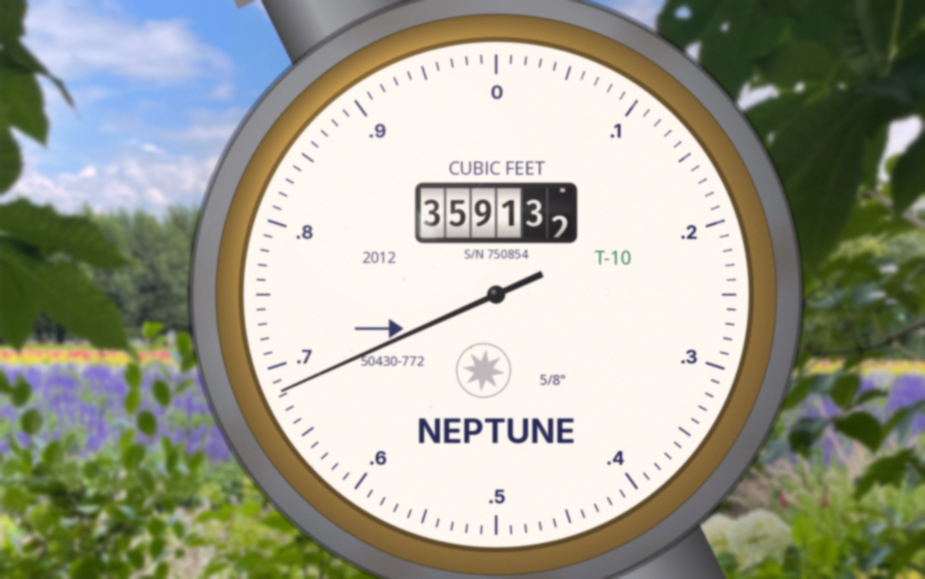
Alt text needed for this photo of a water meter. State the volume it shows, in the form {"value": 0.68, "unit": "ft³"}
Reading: {"value": 359131.68, "unit": "ft³"}
